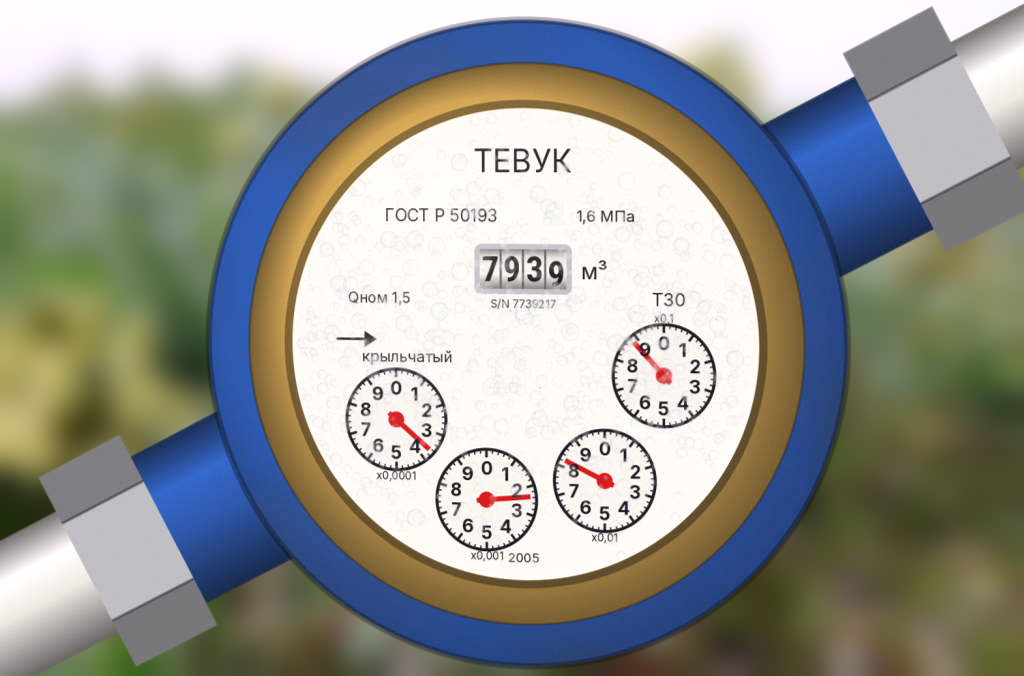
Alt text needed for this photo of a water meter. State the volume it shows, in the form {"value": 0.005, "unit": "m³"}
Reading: {"value": 7938.8823, "unit": "m³"}
